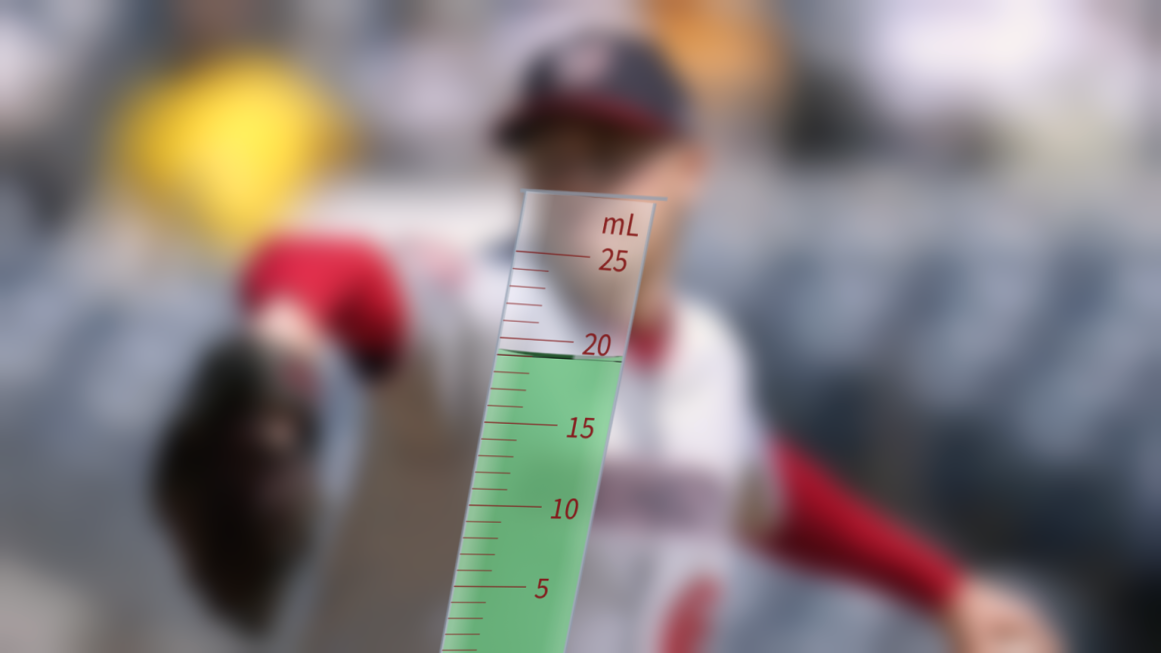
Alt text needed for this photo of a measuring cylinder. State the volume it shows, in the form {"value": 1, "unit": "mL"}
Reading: {"value": 19, "unit": "mL"}
